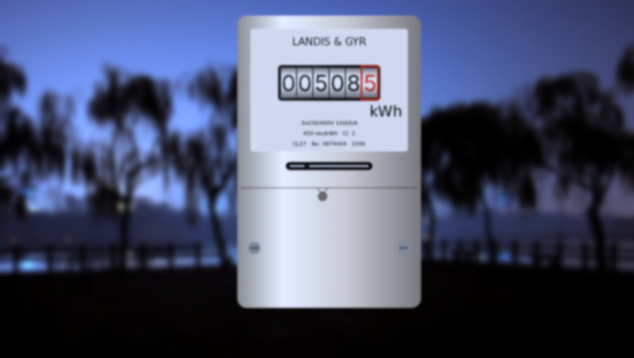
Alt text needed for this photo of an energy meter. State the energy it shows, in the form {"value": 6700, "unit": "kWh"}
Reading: {"value": 508.5, "unit": "kWh"}
